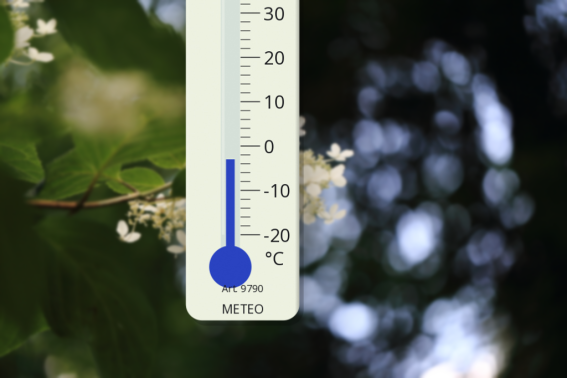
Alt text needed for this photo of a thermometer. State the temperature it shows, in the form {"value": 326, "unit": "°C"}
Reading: {"value": -3, "unit": "°C"}
